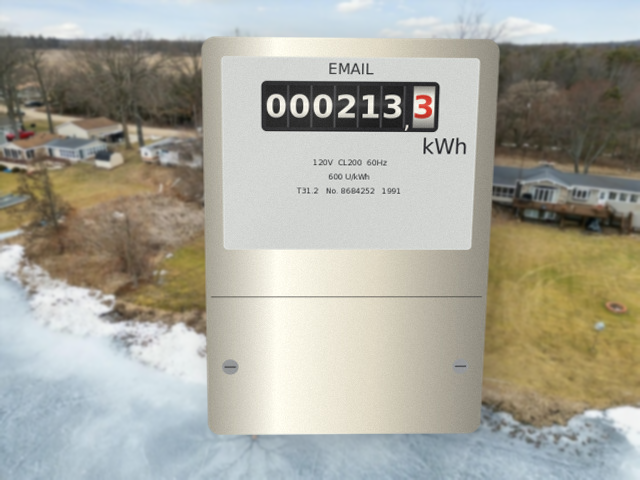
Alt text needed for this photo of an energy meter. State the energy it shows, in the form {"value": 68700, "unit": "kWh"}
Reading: {"value": 213.3, "unit": "kWh"}
